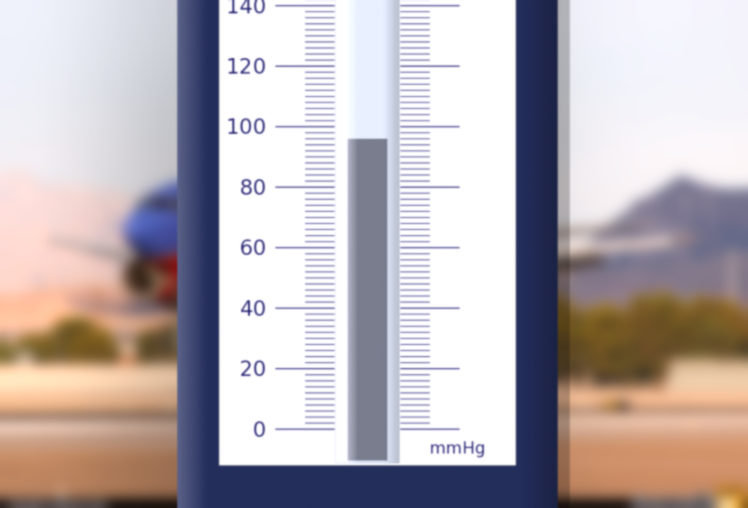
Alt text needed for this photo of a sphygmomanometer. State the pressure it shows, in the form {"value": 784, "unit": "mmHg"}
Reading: {"value": 96, "unit": "mmHg"}
